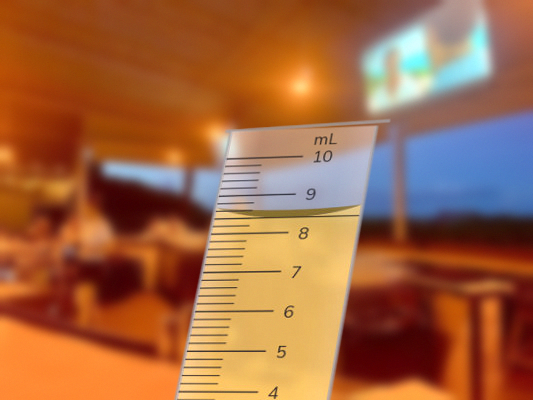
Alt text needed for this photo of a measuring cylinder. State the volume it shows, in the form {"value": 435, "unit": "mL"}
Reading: {"value": 8.4, "unit": "mL"}
